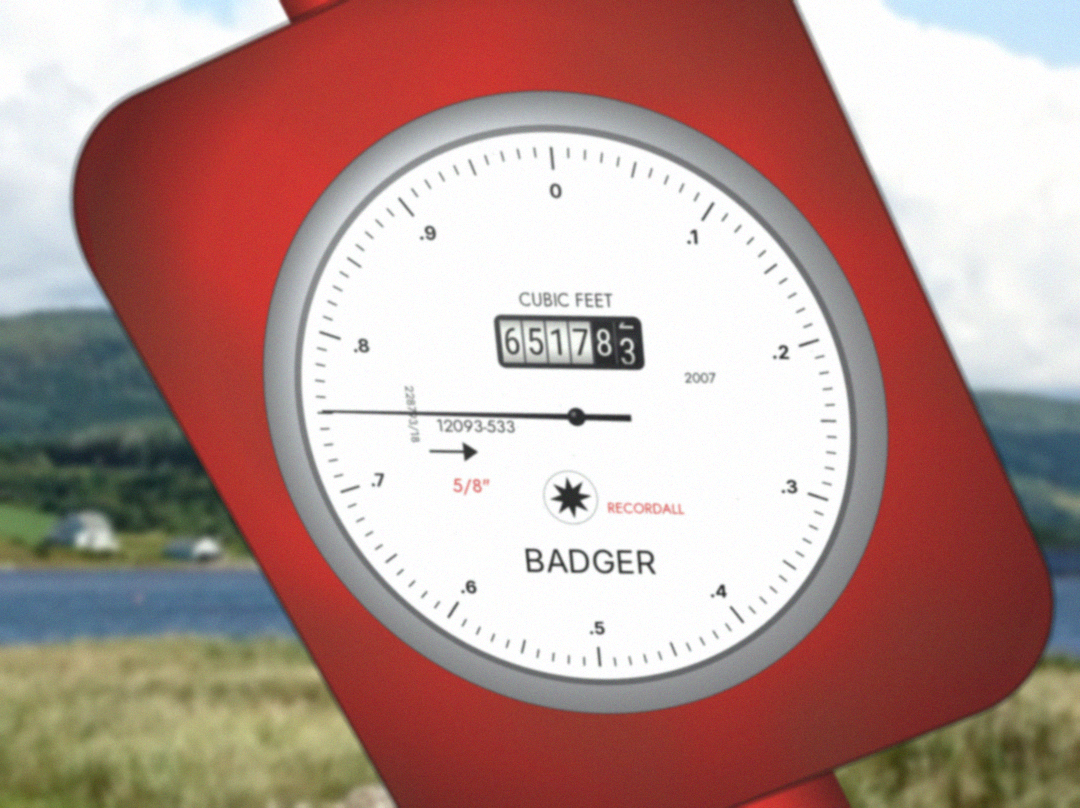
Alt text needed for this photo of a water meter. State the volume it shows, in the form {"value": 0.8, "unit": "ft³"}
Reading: {"value": 651782.75, "unit": "ft³"}
